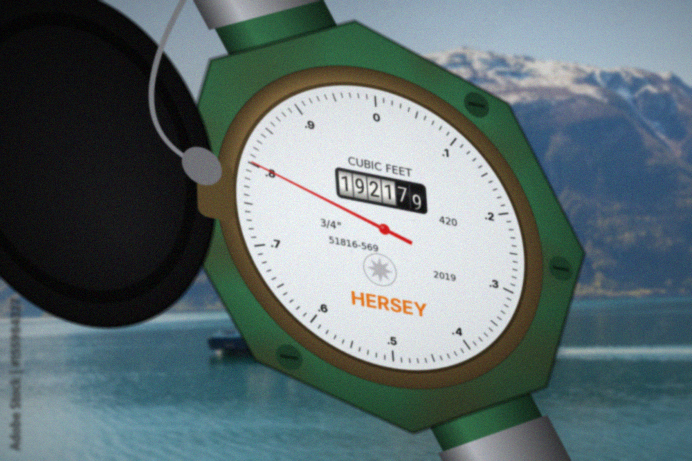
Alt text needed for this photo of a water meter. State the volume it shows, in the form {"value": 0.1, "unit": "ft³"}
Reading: {"value": 192178.80, "unit": "ft³"}
